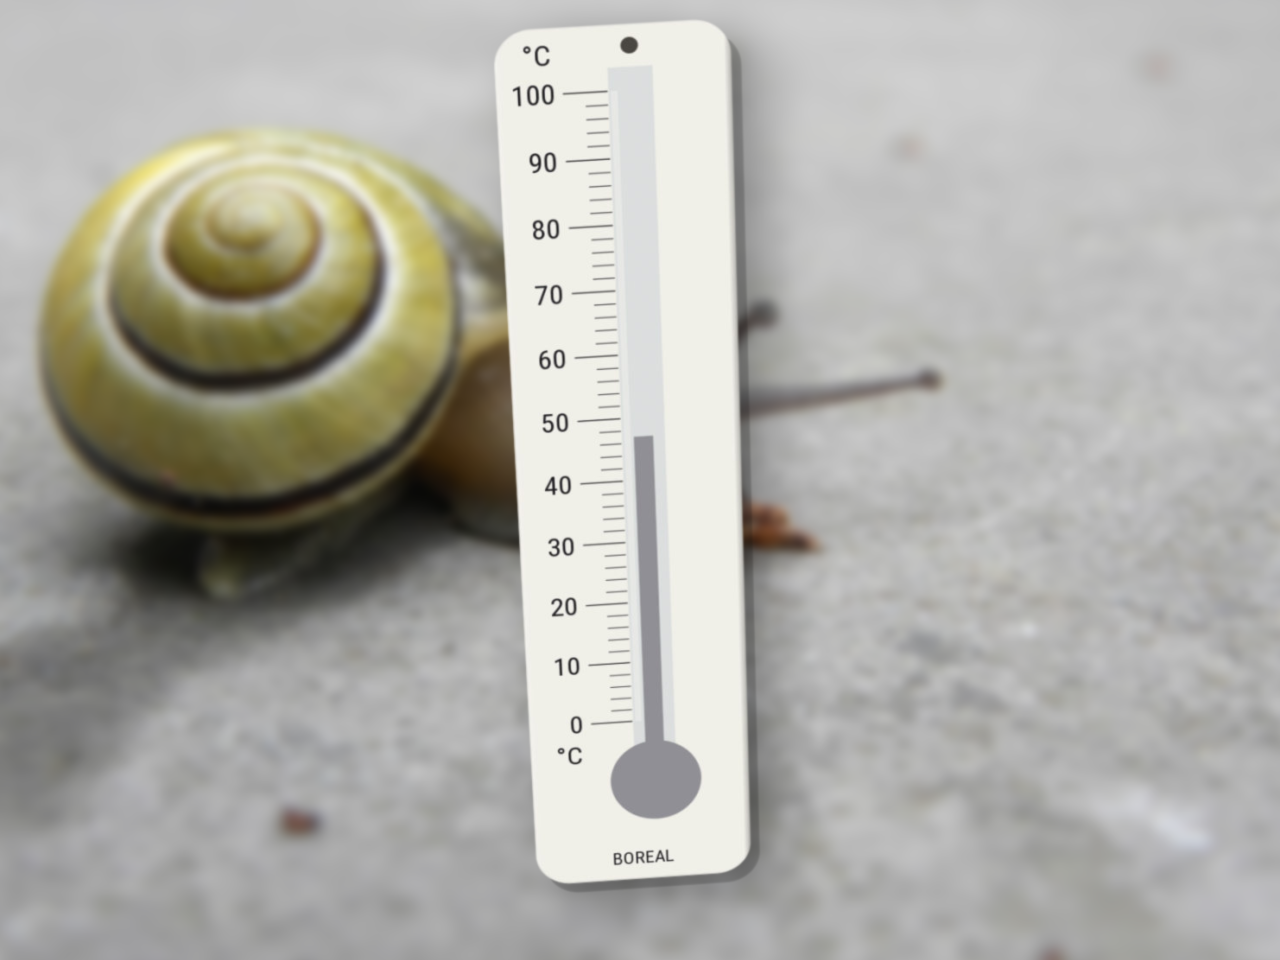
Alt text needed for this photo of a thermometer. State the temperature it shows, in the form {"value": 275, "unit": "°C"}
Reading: {"value": 47, "unit": "°C"}
